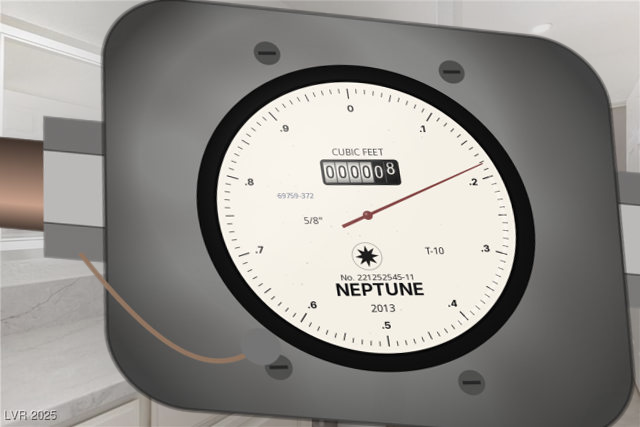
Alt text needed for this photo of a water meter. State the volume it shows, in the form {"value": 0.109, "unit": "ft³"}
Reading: {"value": 8.18, "unit": "ft³"}
